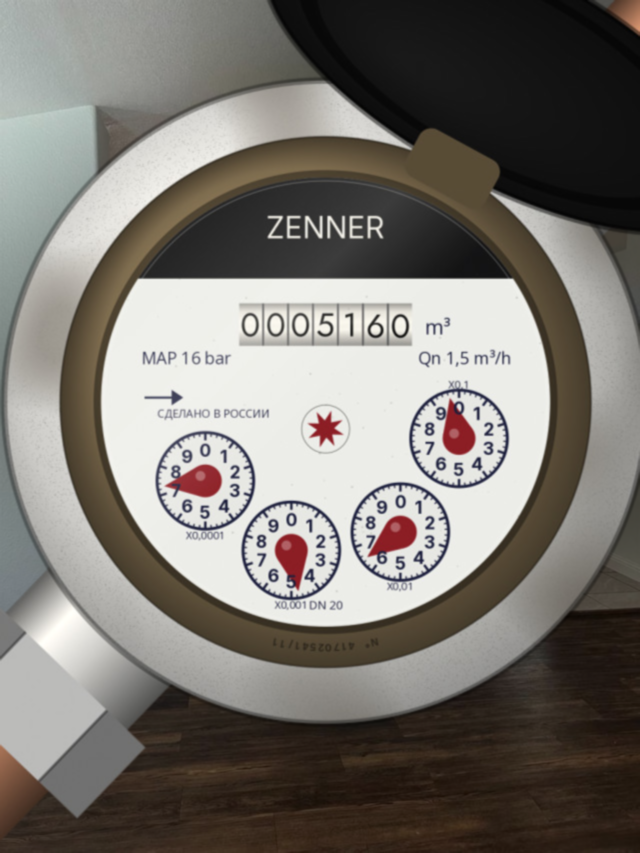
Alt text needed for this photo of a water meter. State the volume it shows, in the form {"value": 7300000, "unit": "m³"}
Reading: {"value": 5159.9647, "unit": "m³"}
